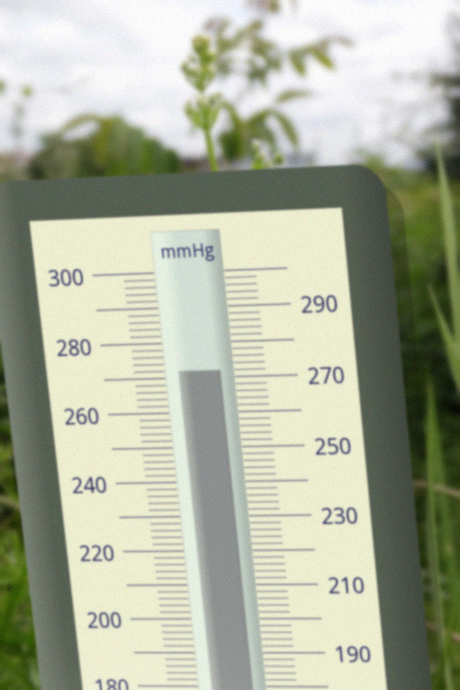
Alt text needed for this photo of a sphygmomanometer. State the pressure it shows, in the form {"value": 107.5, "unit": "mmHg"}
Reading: {"value": 272, "unit": "mmHg"}
